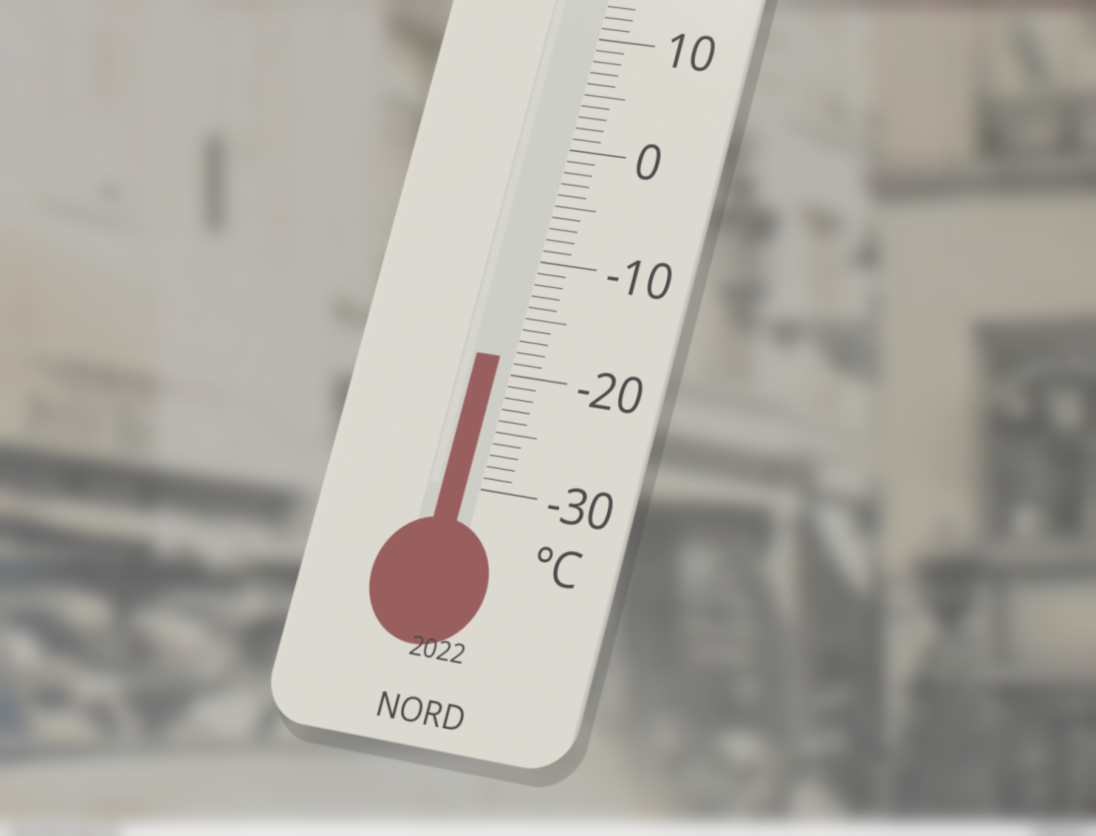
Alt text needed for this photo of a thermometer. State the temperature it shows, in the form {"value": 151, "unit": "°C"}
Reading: {"value": -18.5, "unit": "°C"}
